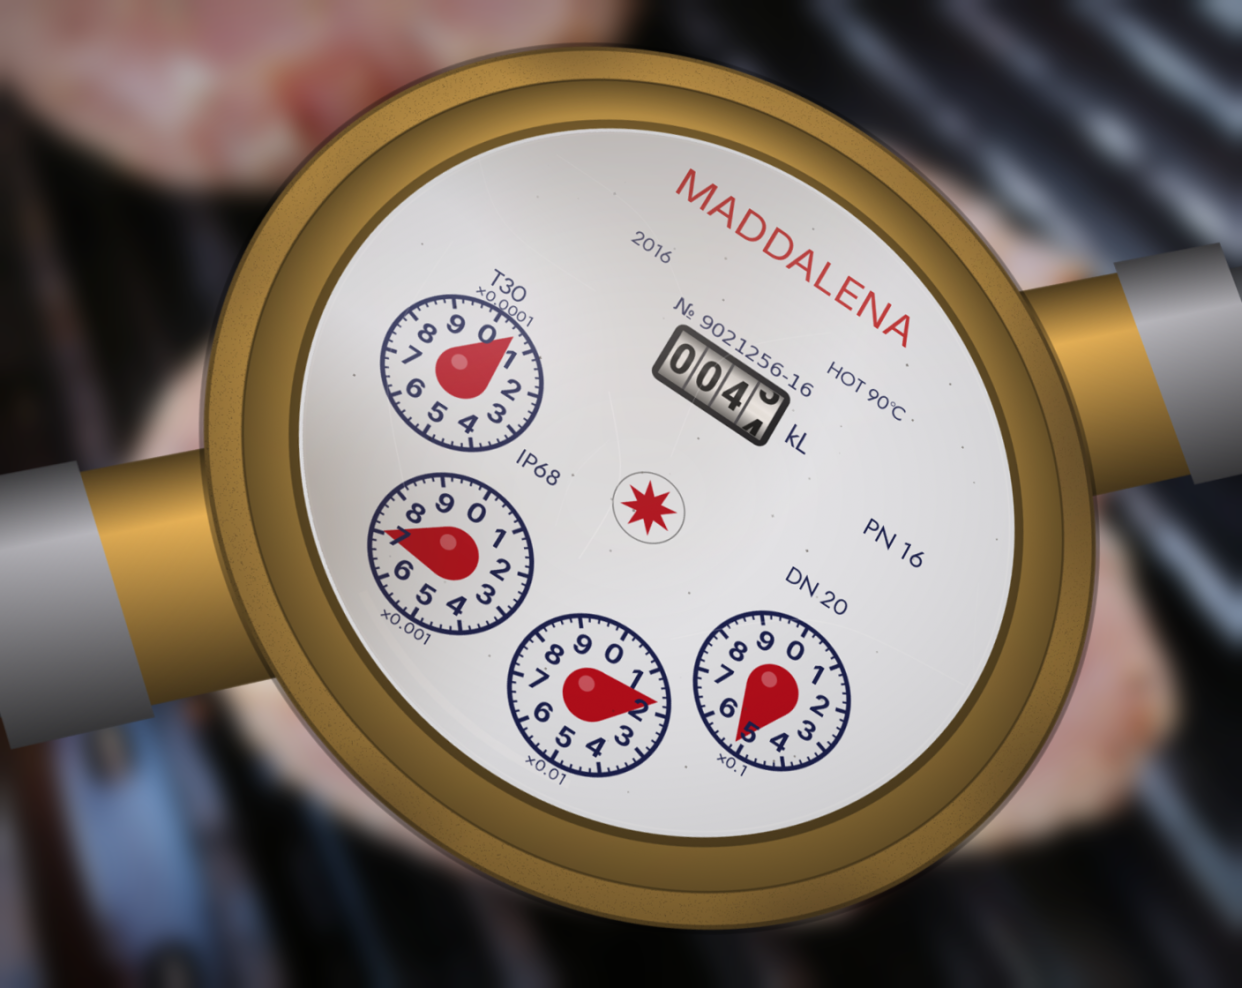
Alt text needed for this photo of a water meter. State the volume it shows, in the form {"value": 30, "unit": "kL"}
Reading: {"value": 43.5170, "unit": "kL"}
